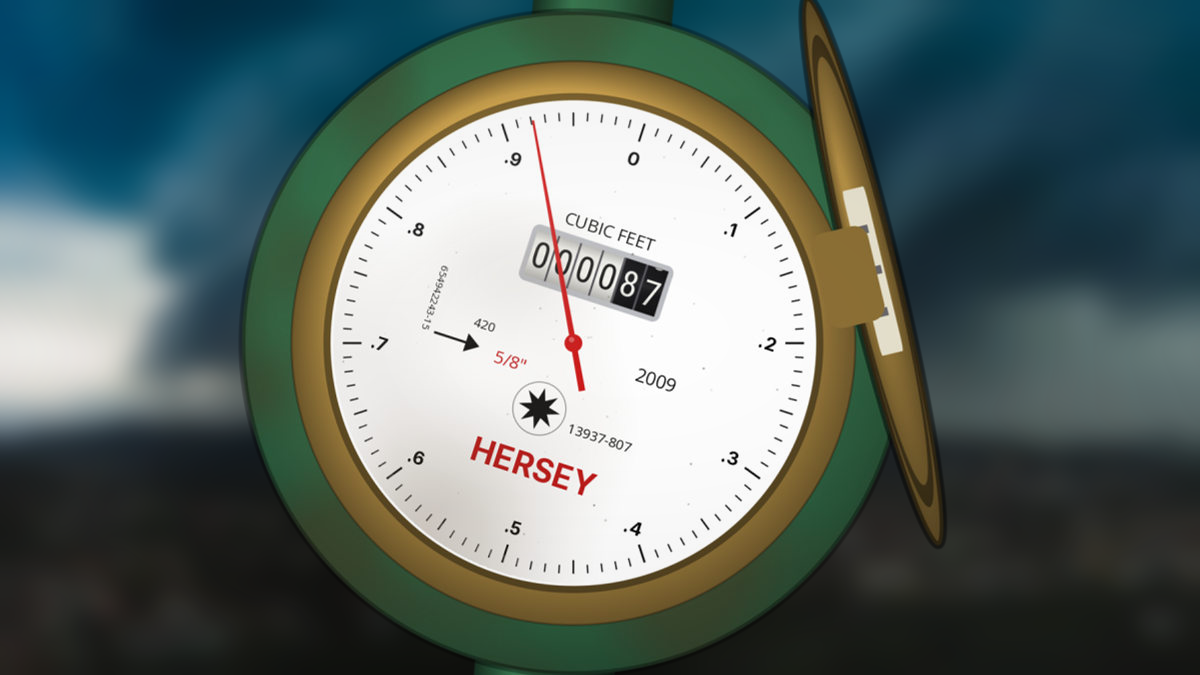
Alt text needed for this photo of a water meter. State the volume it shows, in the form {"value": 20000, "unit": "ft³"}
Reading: {"value": 86.92, "unit": "ft³"}
